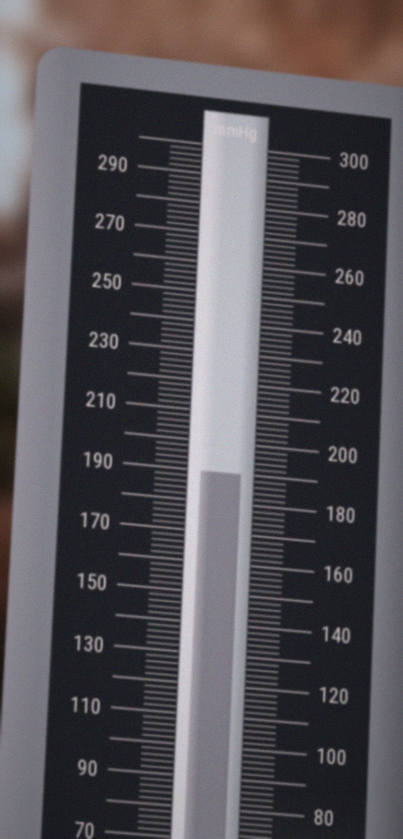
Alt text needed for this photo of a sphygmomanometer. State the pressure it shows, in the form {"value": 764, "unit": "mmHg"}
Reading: {"value": 190, "unit": "mmHg"}
